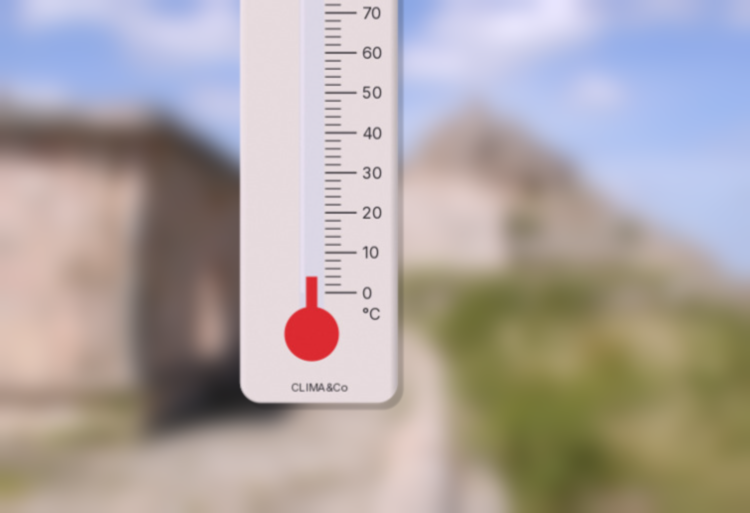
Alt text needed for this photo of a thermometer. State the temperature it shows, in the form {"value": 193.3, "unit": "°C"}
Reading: {"value": 4, "unit": "°C"}
